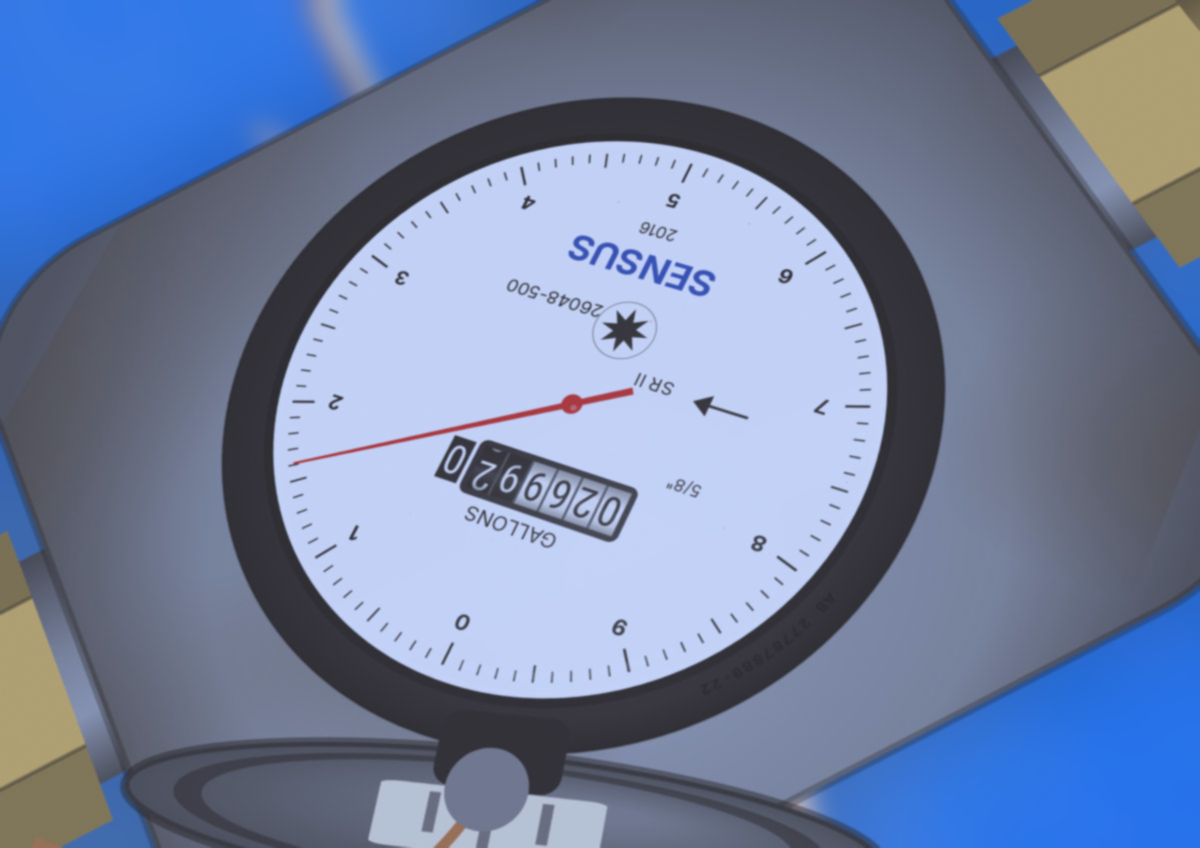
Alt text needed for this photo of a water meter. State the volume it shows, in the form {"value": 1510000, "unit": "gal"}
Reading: {"value": 269921.6, "unit": "gal"}
